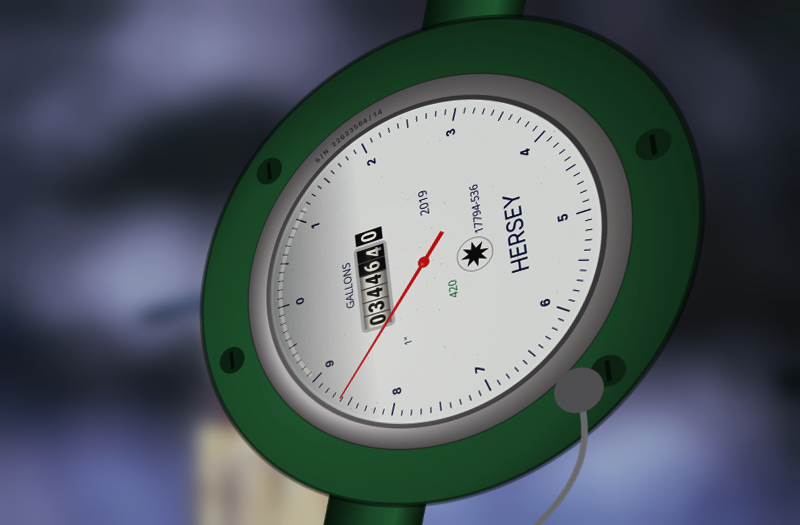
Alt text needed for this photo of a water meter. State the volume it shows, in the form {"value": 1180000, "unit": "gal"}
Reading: {"value": 344638.6, "unit": "gal"}
